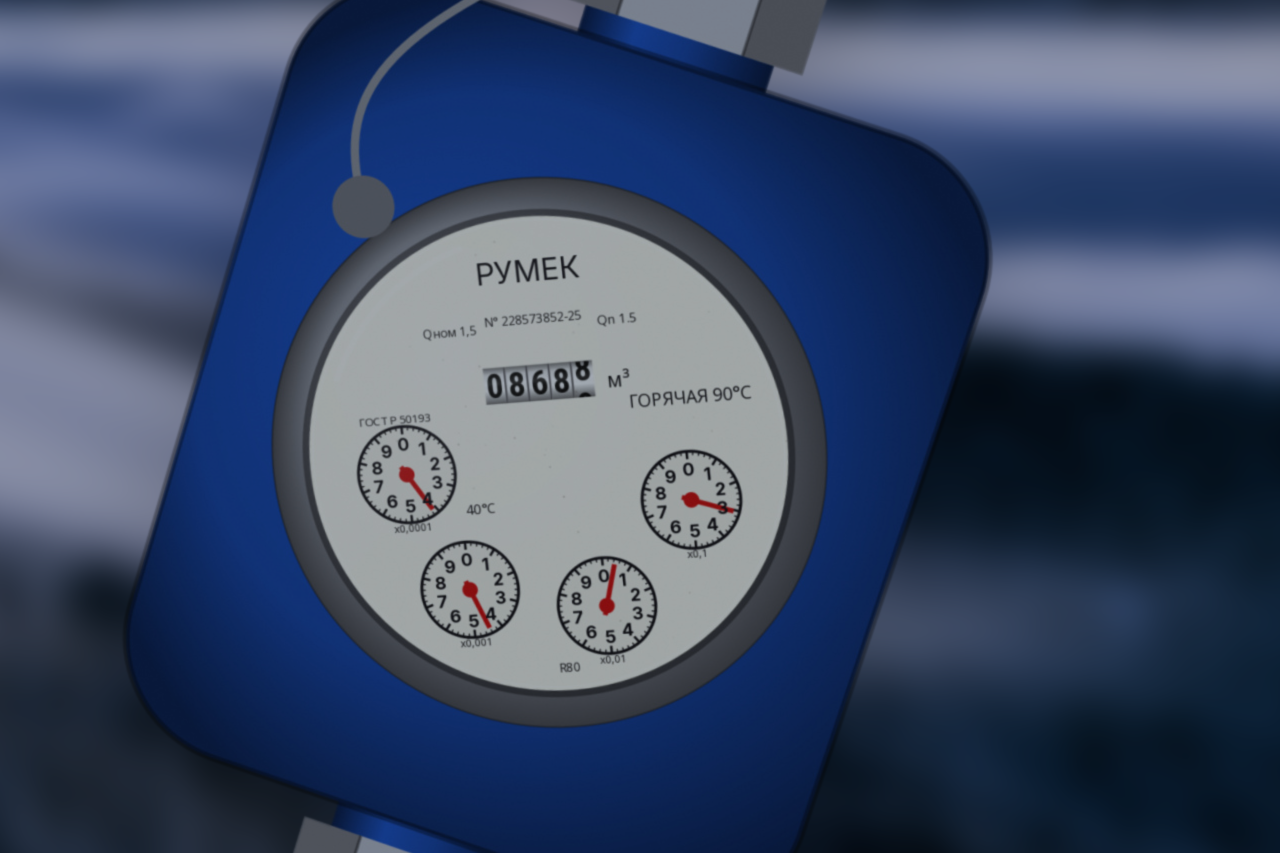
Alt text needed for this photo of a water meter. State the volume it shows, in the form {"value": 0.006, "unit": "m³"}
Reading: {"value": 8688.3044, "unit": "m³"}
